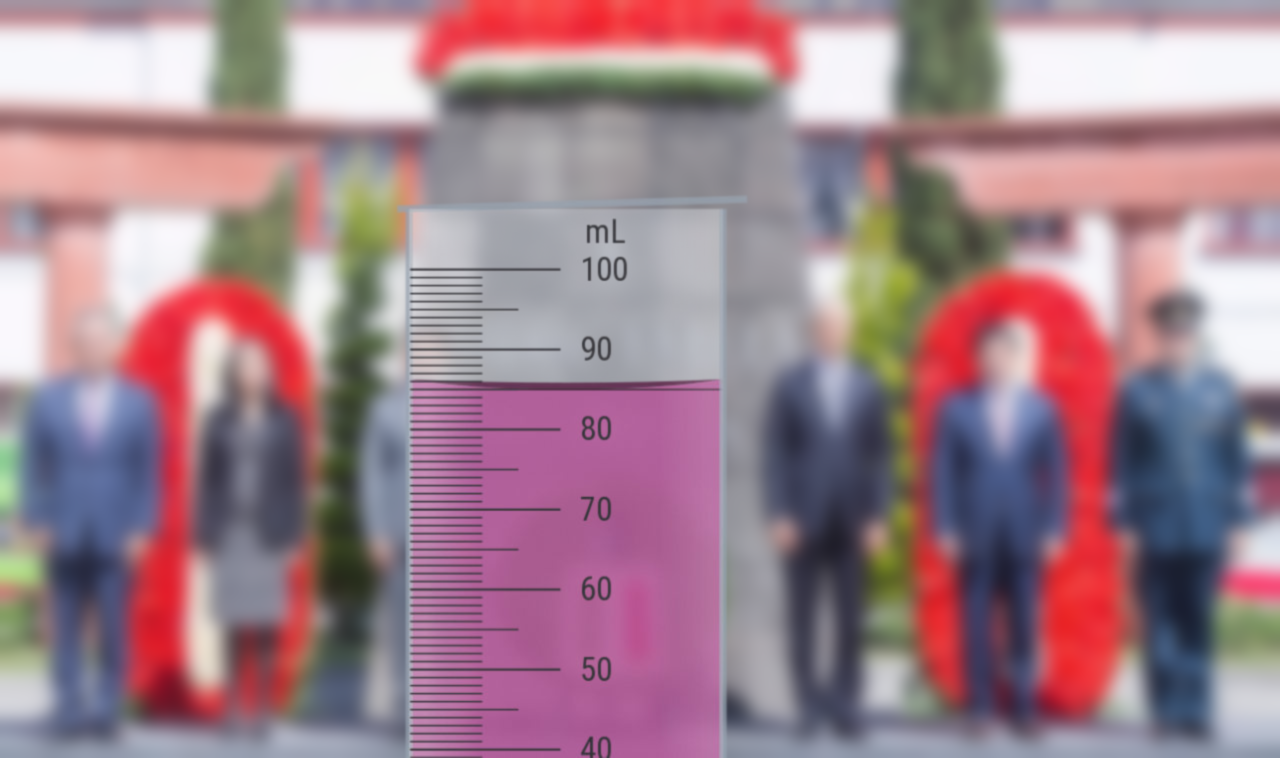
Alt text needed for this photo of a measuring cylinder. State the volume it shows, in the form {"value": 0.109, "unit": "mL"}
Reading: {"value": 85, "unit": "mL"}
